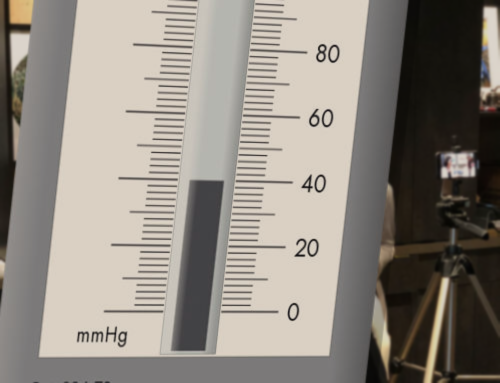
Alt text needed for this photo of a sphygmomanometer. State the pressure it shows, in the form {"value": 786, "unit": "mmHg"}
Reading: {"value": 40, "unit": "mmHg"}
